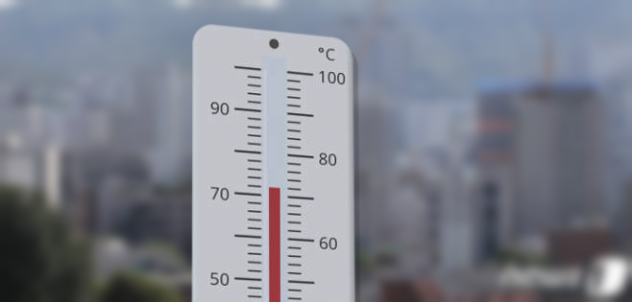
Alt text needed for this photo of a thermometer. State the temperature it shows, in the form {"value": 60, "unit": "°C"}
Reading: {"value": 72, "unit": "°C"}
